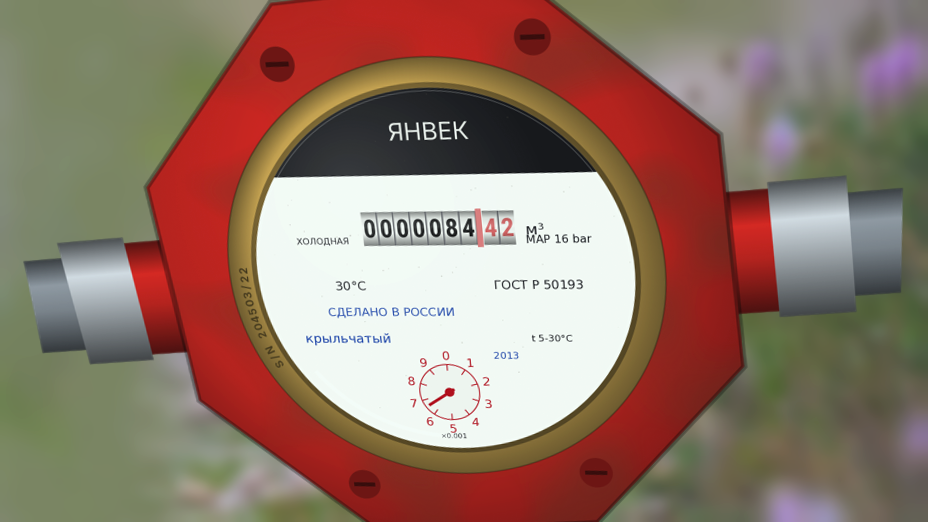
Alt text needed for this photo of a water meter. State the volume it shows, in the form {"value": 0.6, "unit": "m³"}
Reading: {"value": 84.426, "unit": "m³"}
